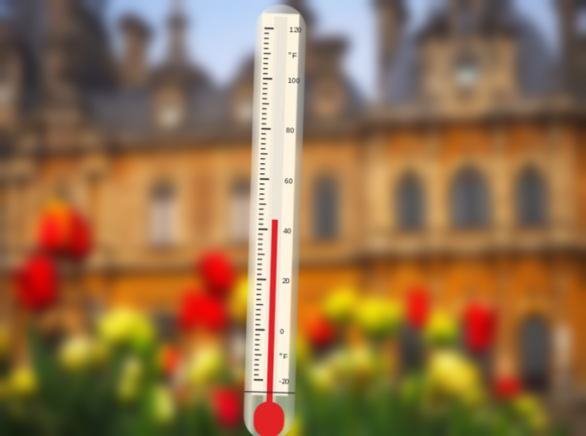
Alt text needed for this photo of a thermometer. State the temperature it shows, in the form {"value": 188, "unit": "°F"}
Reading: {"value": 44, "unit": "°F"}
